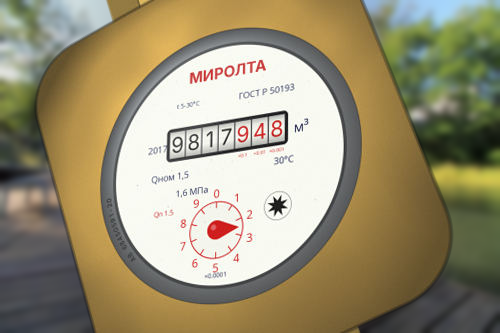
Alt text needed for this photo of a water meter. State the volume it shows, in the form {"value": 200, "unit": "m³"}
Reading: {"value": 9817.9482, "unit": "m³"}
